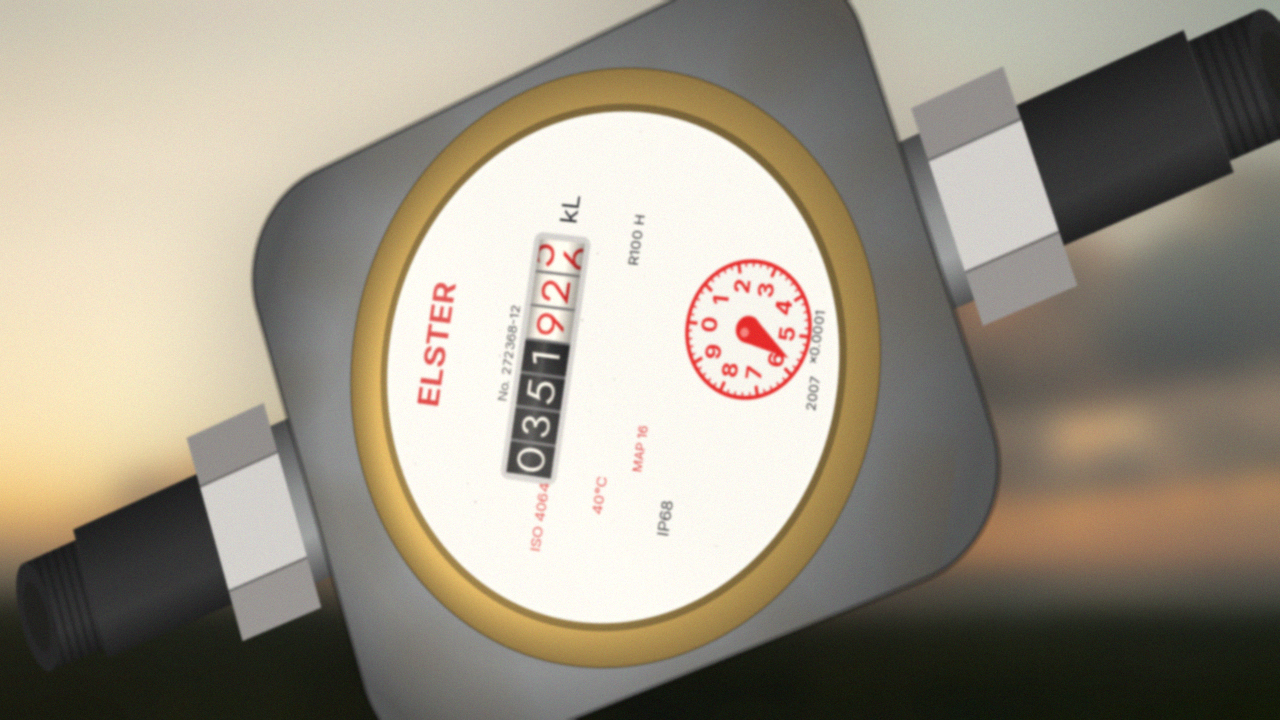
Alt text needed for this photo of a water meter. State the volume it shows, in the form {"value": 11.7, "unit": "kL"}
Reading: {"value": 351.9255, "unit": "kL"}
